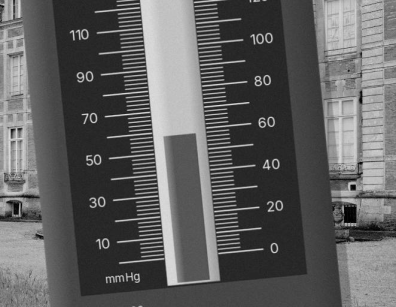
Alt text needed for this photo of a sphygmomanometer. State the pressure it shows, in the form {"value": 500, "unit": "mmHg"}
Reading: {"value": 58, "unit": "mmHg"}
